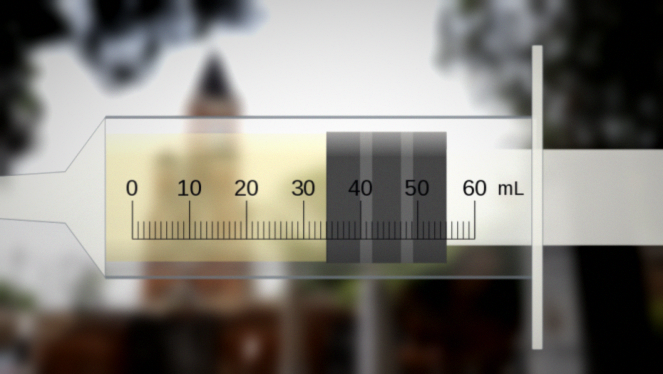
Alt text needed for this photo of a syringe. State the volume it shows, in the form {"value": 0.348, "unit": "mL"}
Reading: {"value": 34, "unit": "mL"}
